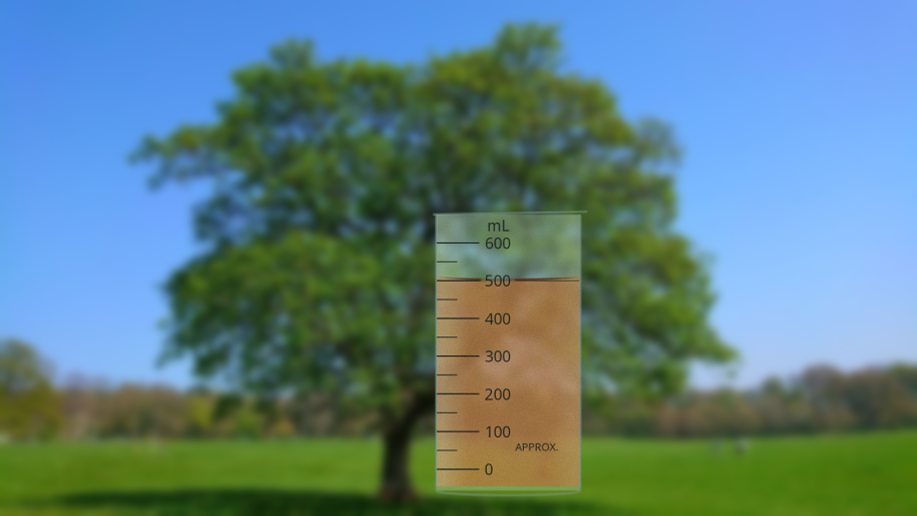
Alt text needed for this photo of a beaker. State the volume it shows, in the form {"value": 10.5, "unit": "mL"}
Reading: {"value": 500, "unit": "mL"}
